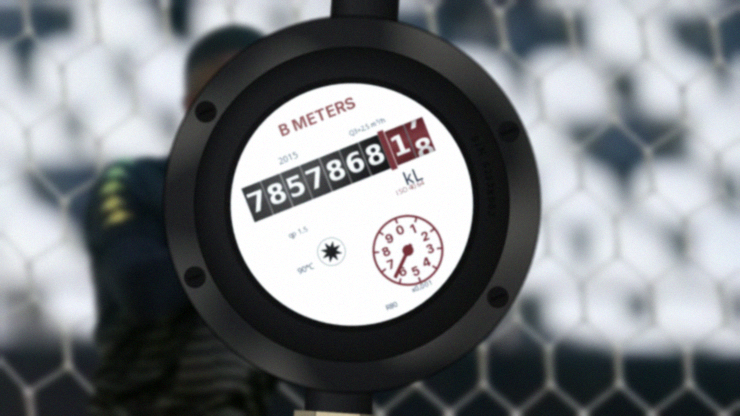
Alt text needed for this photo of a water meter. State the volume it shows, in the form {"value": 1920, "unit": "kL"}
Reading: {"value": 7857868.176, "unit": "kL"}
